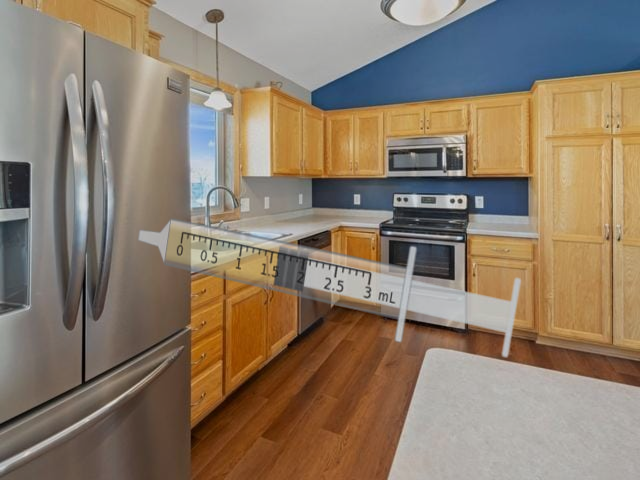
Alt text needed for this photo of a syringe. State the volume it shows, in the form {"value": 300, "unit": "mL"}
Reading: {"value": 1.6, "unit": "mL"}
